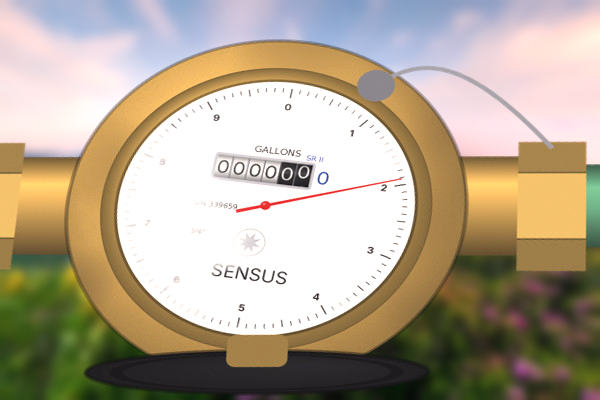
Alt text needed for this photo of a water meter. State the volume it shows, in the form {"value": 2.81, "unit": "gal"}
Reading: {"value": 1.9, "unit": "gal"}
